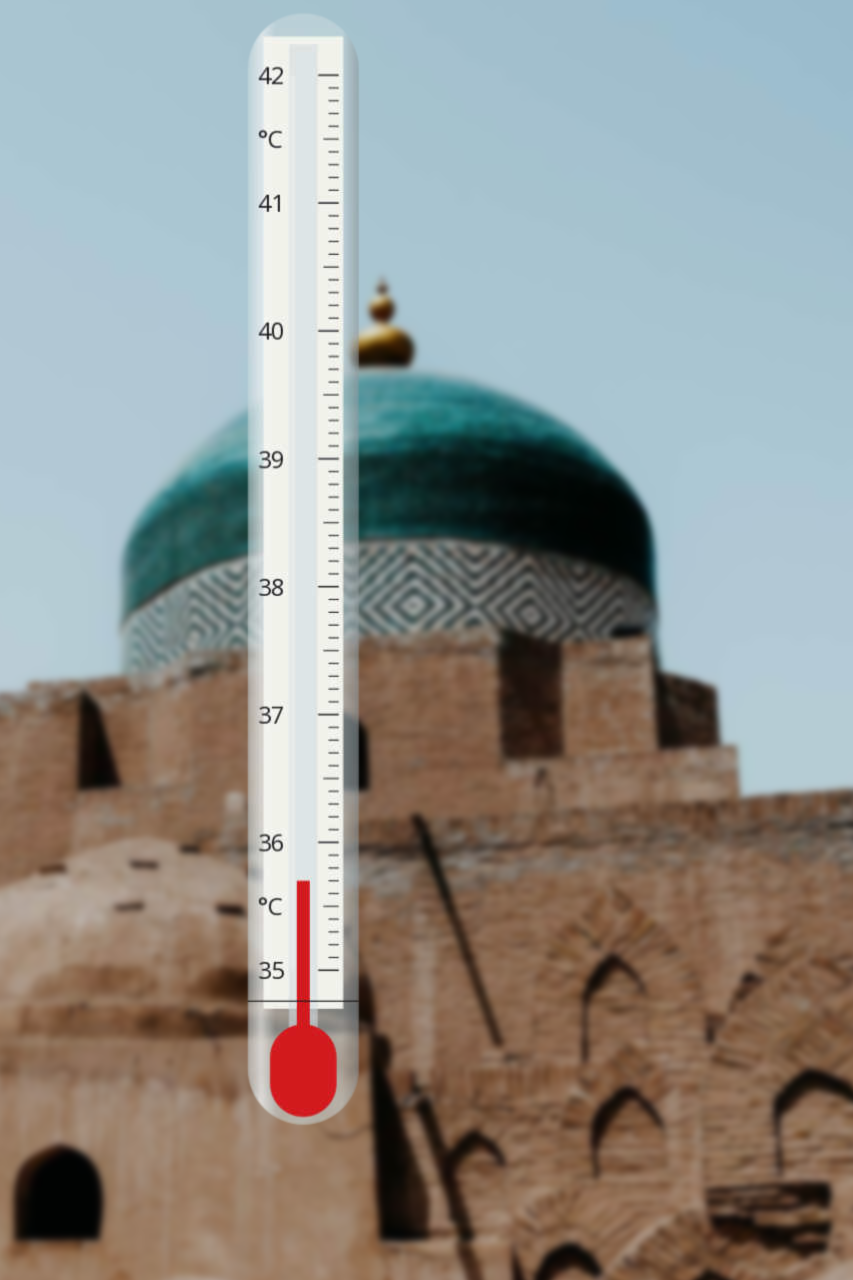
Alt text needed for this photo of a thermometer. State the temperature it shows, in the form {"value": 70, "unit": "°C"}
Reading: {"value": 35.7, "unit": "°C"}
